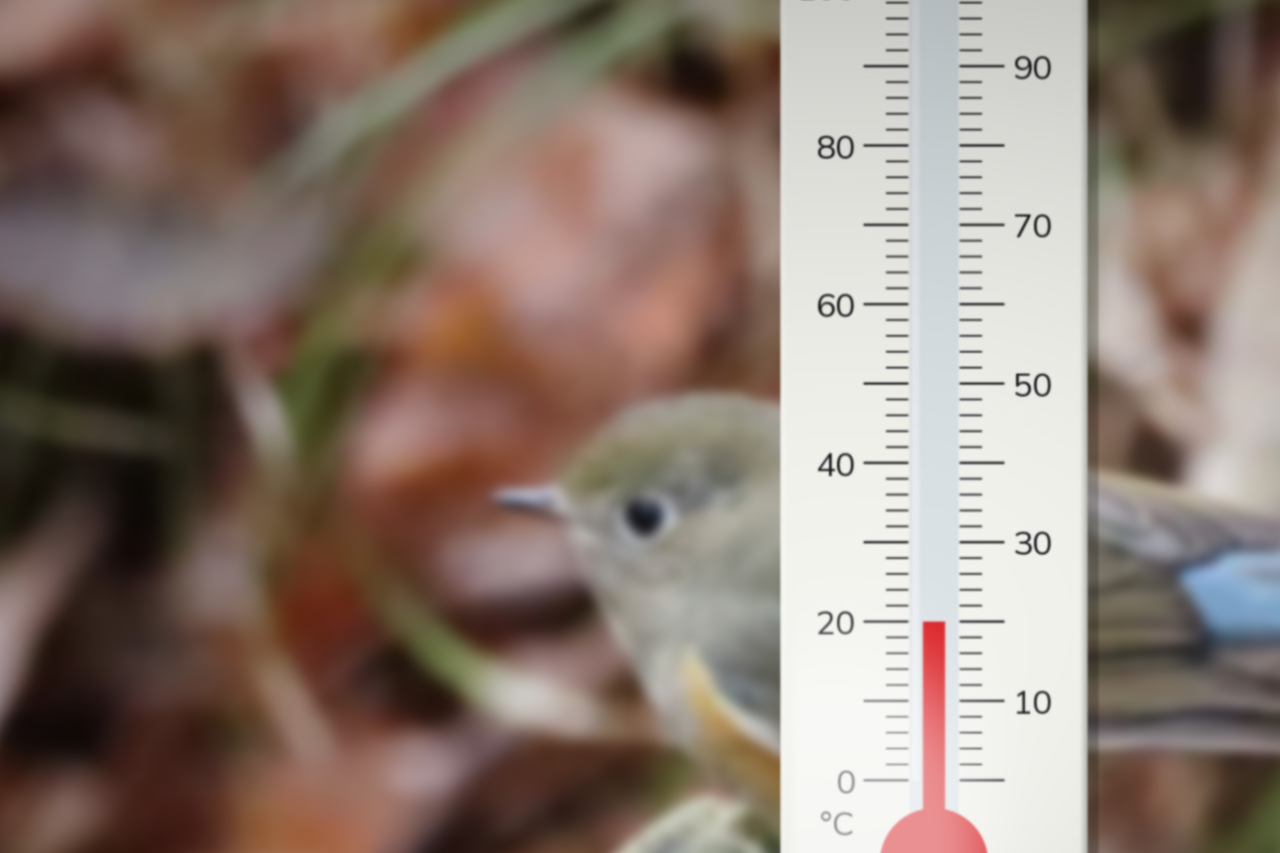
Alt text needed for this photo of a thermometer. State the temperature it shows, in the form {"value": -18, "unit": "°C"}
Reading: {"value": 20, "unit": "°C"}
